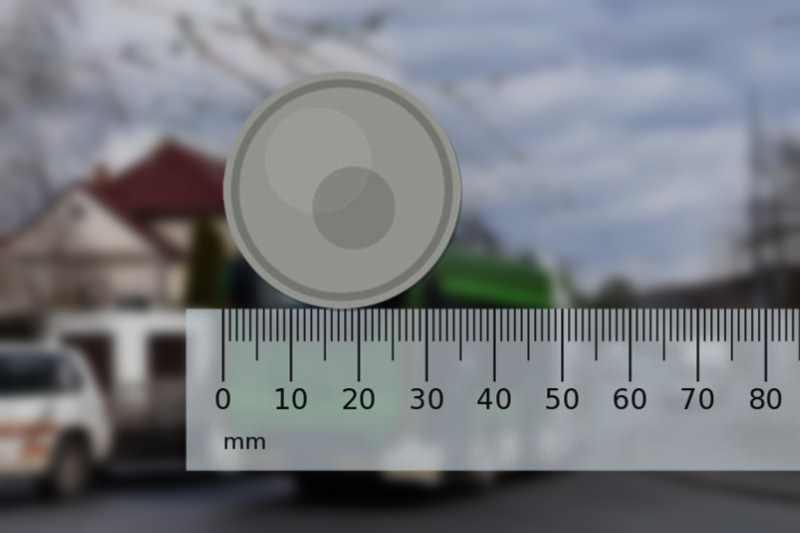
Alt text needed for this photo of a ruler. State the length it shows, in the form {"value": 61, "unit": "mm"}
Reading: {"value": 35, "unit": "mm"}
